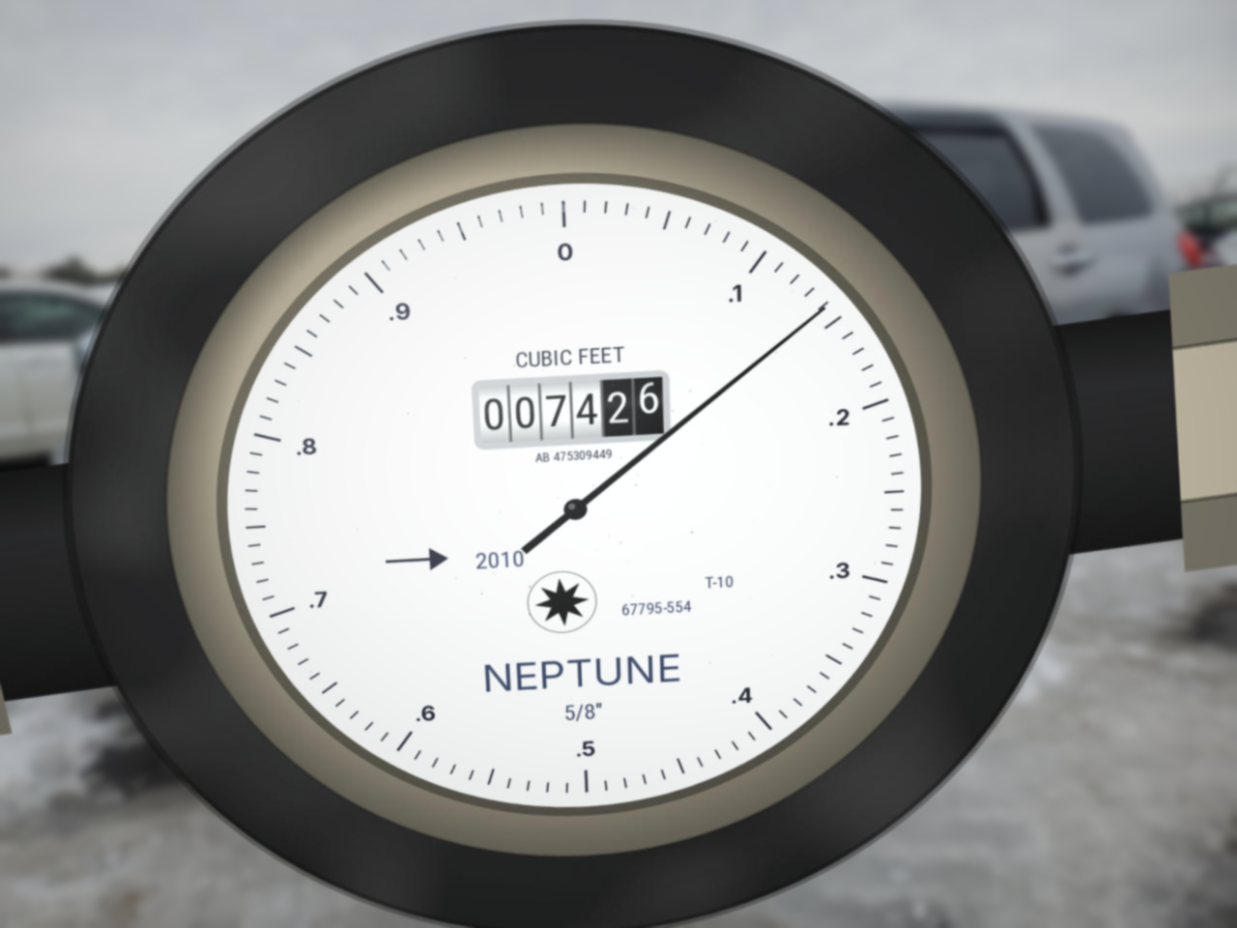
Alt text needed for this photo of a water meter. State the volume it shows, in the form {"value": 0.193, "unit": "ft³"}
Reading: {"value": 7426.14, "unit": "ft³"}
